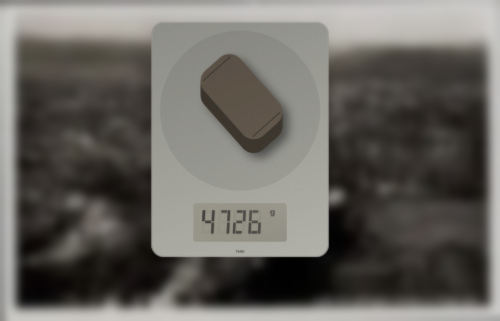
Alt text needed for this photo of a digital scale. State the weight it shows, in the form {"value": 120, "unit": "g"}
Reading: {"value": 4726, "unit": "g"}
